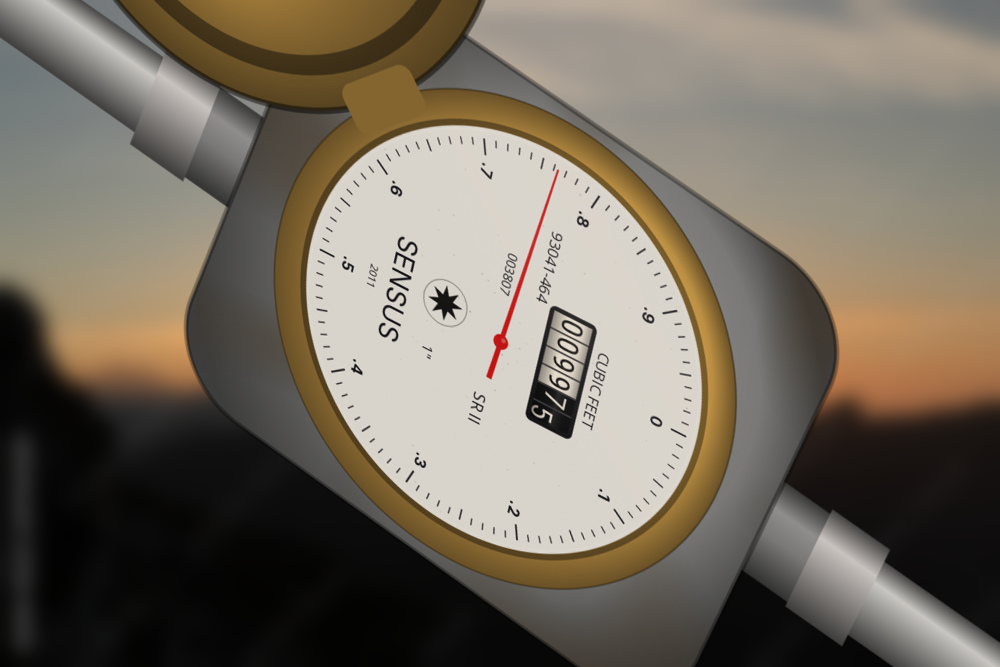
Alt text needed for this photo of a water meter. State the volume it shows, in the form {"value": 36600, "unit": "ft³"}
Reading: {"value": 9974.76, "unit": "ft³"}
